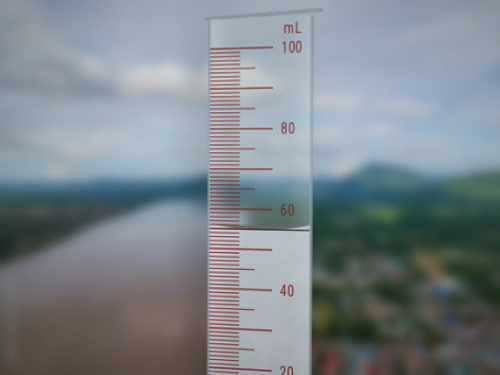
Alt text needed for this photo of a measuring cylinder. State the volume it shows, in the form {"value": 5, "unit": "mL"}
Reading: {"value": 55, "unit": "mL"}
